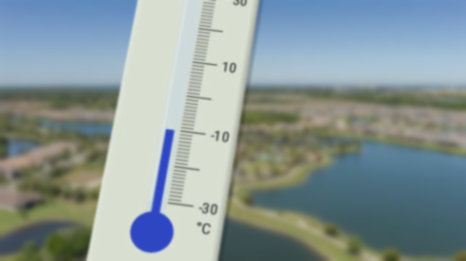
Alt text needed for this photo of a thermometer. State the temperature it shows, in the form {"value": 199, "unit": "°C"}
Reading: {"value": -10, "unit": "°C"}
